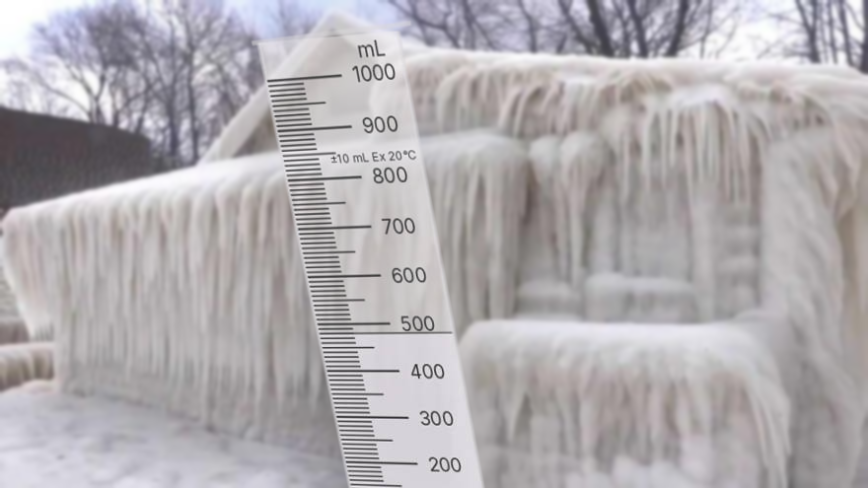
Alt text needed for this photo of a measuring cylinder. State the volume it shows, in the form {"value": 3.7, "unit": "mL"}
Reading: {"value": 480, "unit": "mL"}
